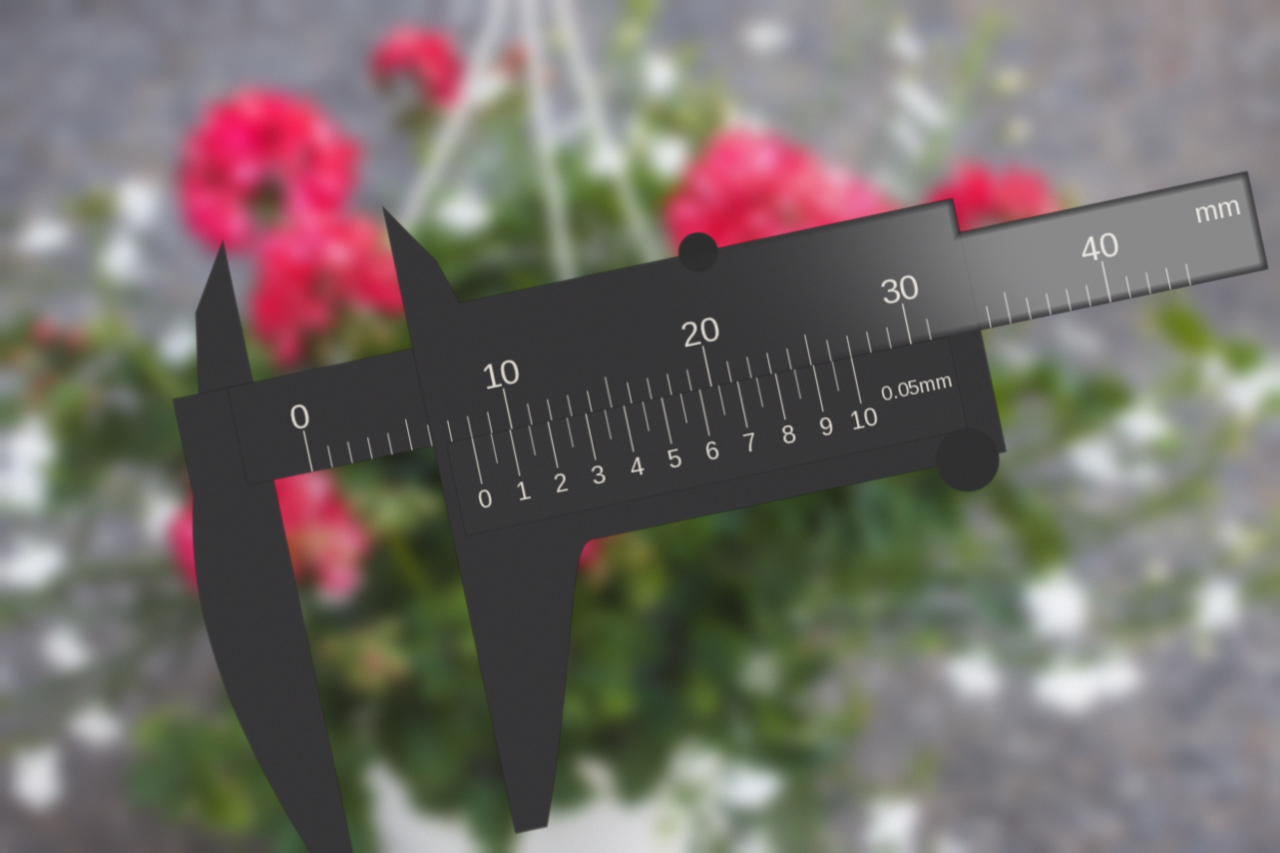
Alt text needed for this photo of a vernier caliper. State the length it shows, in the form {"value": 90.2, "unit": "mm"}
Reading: {"value": 8.0, "unit": "mm"}
